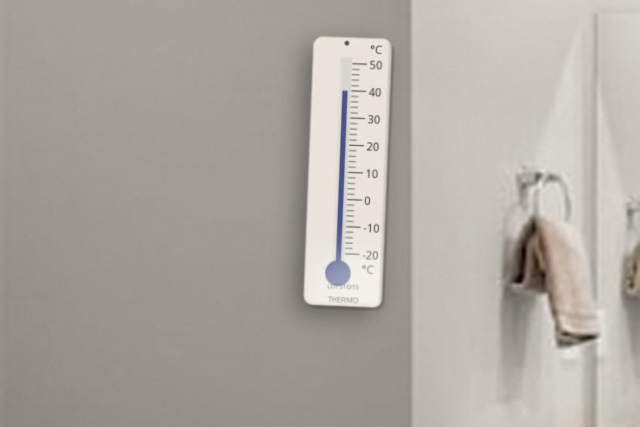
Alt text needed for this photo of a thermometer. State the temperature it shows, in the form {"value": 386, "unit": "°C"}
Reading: {"value": 40, "unit": "°C"}
